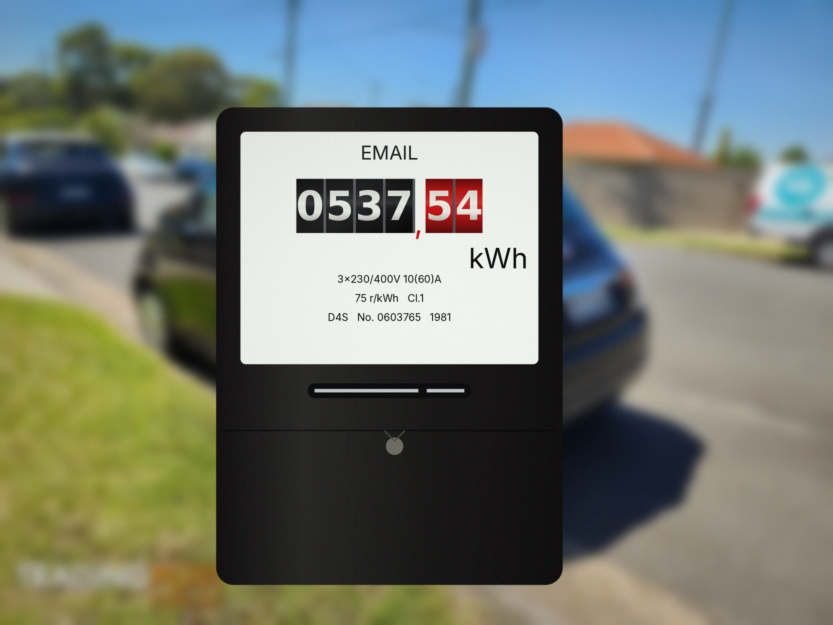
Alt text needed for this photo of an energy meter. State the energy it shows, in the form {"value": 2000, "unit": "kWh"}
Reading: {"value": 537.54, "unit": "kWh"}
